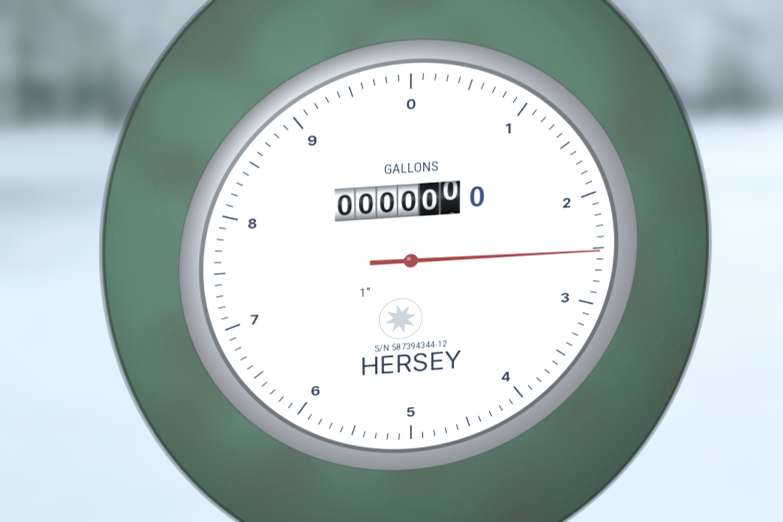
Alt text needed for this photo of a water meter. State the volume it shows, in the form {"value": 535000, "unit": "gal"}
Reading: {"value": 2.5, "unit": "gal"}
